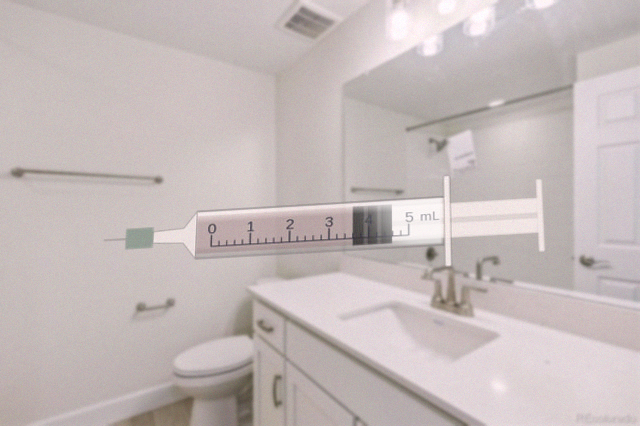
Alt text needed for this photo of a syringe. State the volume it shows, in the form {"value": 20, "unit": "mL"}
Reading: {"value": 3.6, "unit": "mL"}
